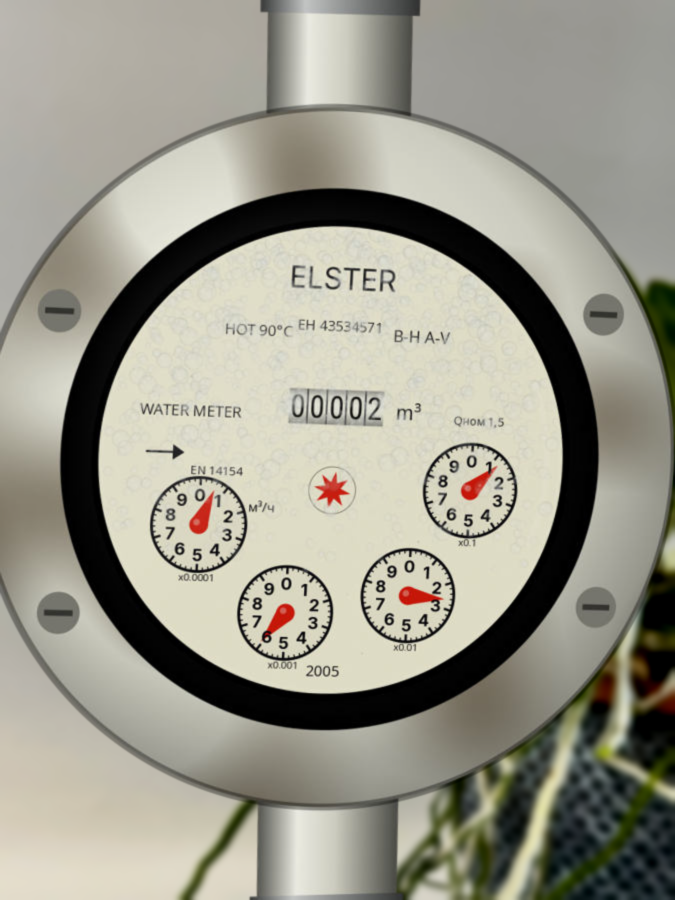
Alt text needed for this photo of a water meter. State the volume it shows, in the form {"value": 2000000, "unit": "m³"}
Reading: {"value": 2.1260, "unit": "m³"}
